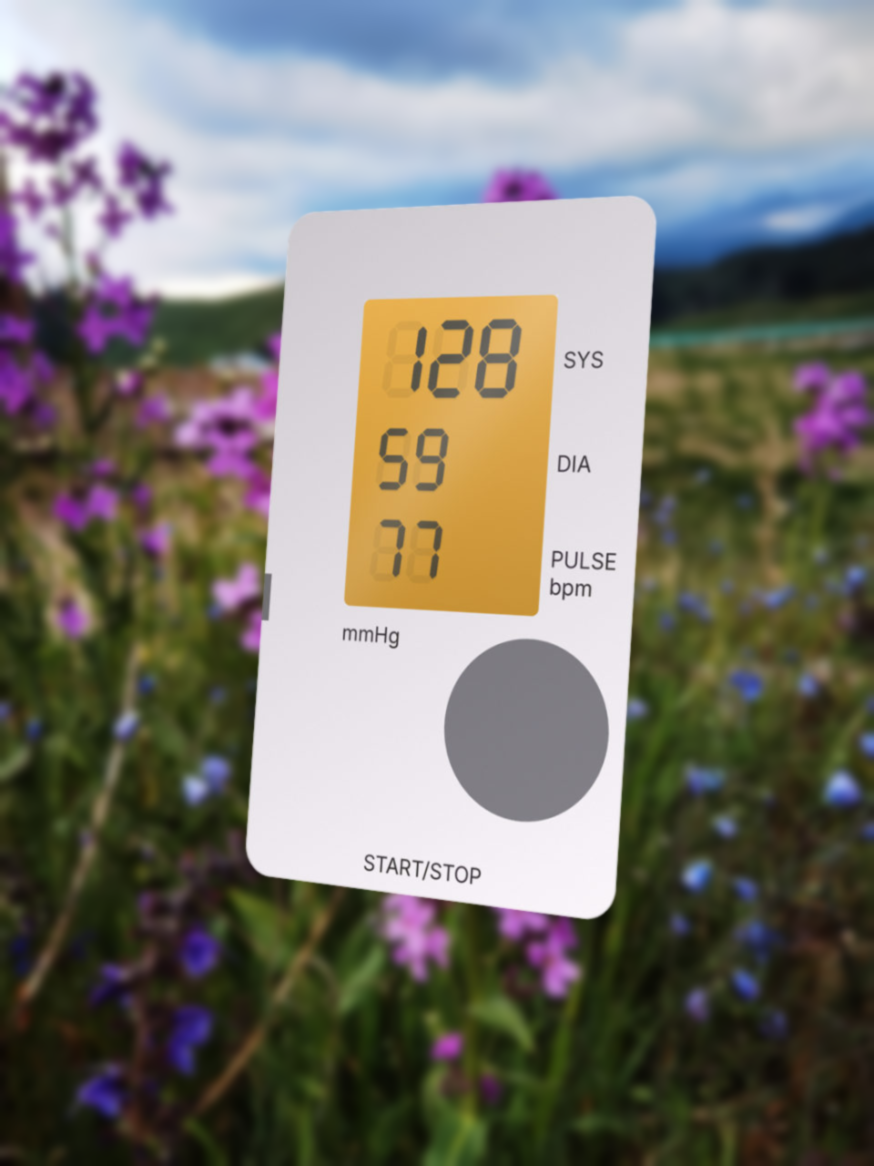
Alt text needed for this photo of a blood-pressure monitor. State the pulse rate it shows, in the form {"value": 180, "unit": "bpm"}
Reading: {"value": 77, "unit": "bpm"}
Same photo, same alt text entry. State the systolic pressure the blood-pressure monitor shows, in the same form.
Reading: {"value": 128, "unit": "mmHg"}
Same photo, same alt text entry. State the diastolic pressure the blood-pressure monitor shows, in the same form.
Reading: {"value": 59, "unit": "mmHg"}
